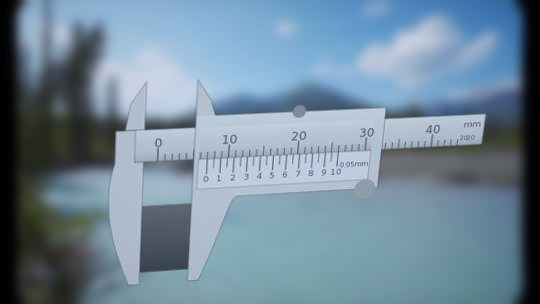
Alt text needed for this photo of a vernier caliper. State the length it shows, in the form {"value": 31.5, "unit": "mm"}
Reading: {"value": 7.0, "unit": "mm"}
